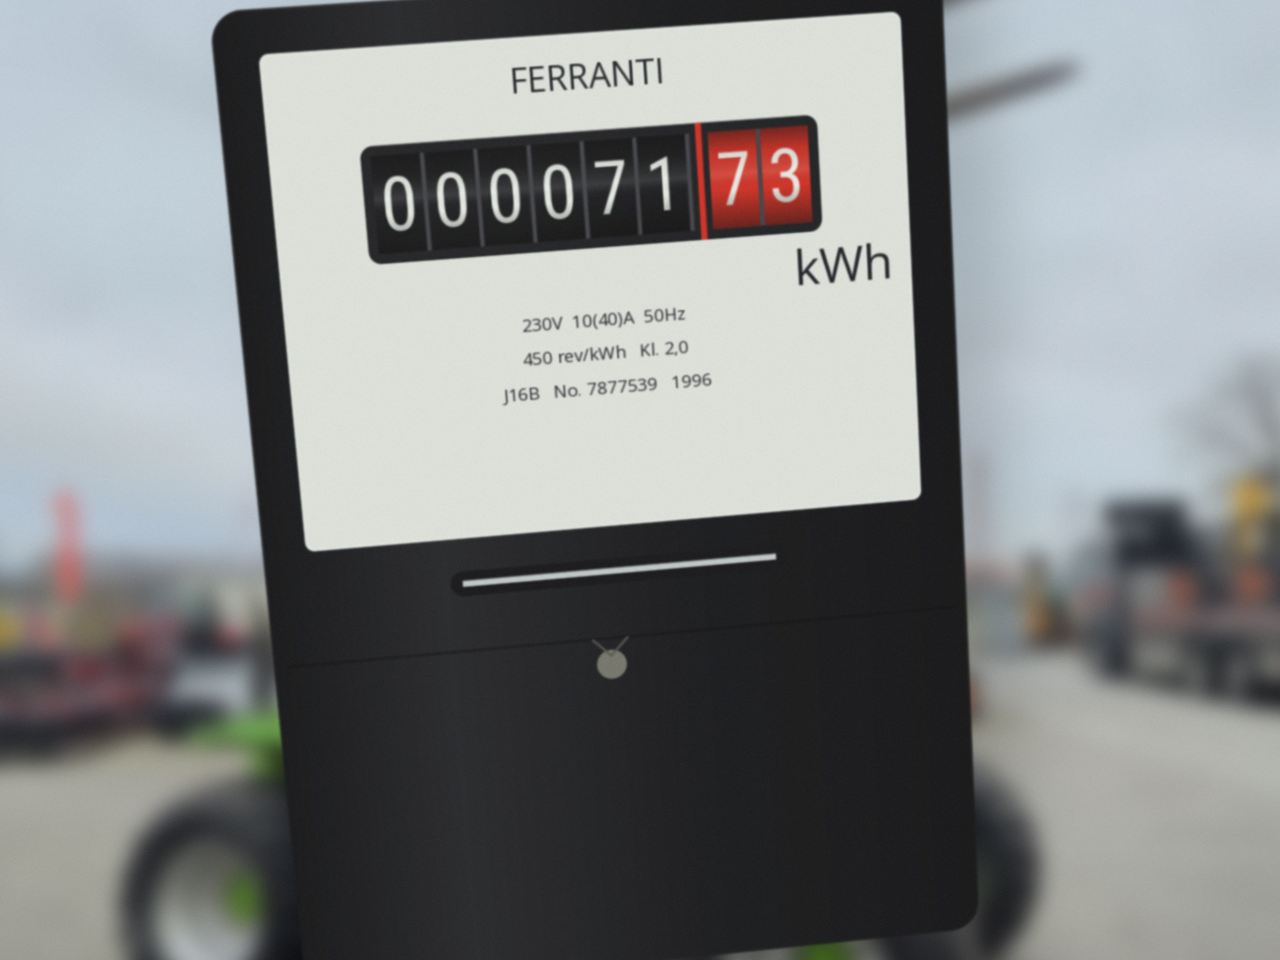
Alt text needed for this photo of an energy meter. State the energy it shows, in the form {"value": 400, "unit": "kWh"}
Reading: {"value": 71.73, "unit": "kWh"}
